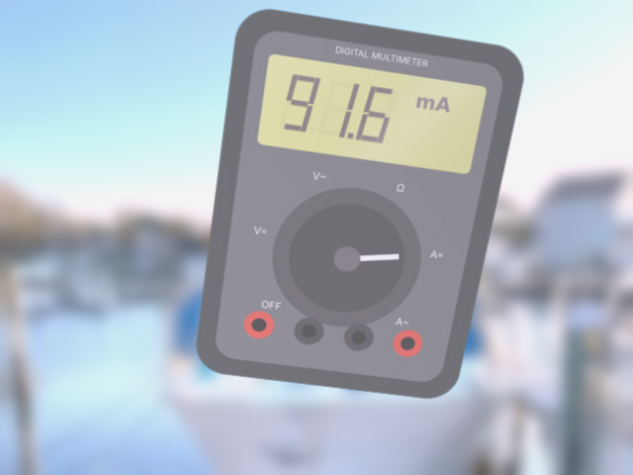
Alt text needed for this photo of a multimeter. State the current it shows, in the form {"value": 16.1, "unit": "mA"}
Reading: {"value": 91.6, "unit": "mA"}
